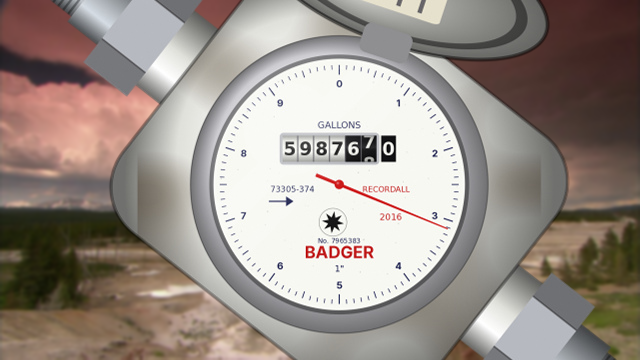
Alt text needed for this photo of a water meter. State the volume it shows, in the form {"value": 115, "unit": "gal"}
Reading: {"value": 5987673.1, "unit": "gal"}
